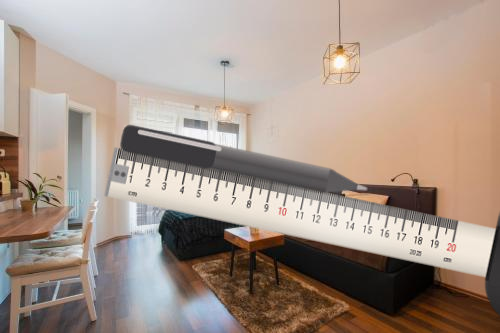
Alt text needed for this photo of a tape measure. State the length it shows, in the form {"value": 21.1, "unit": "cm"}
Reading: {"value": 14.5, "unit": "cm"}
